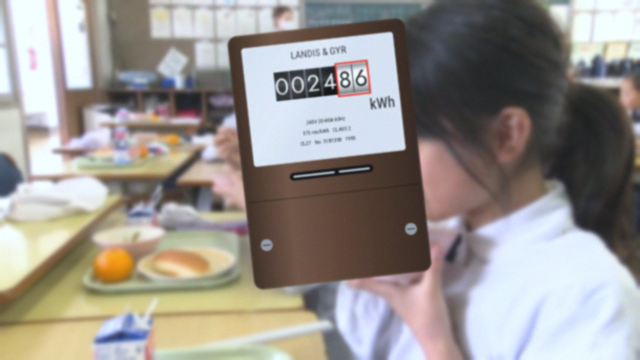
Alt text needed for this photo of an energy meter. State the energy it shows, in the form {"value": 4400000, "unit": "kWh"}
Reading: {"value": 24.86, "unit": "kWh"}
